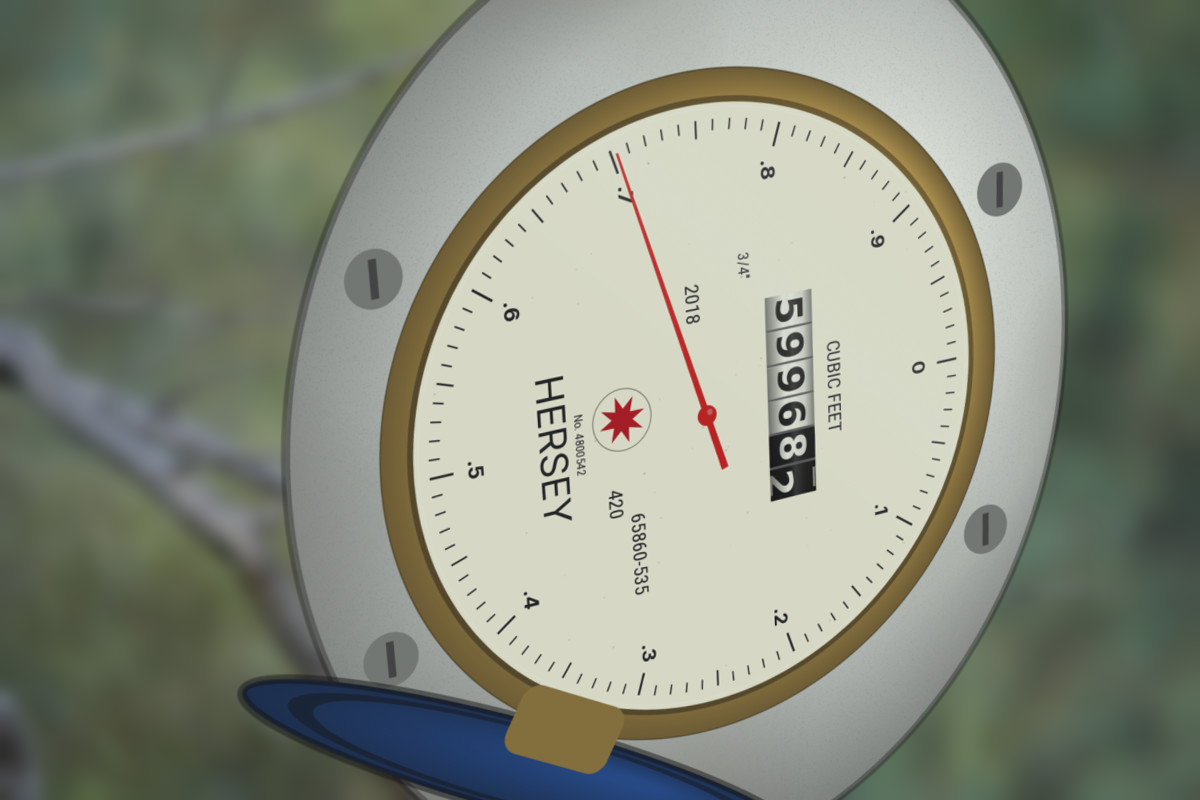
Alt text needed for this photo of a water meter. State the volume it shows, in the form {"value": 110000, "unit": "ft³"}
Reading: {"value": 599681.70, "unit": "ft³"}
